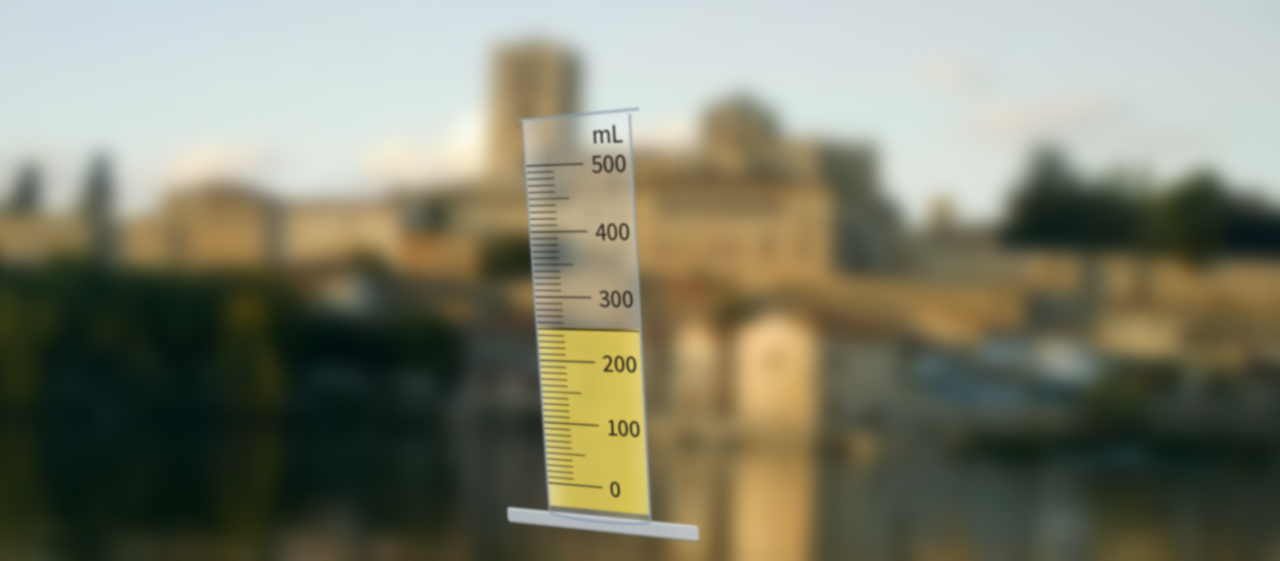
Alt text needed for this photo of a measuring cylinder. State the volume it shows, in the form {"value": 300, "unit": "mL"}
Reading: {"value": 250, "unit": "mL"}
